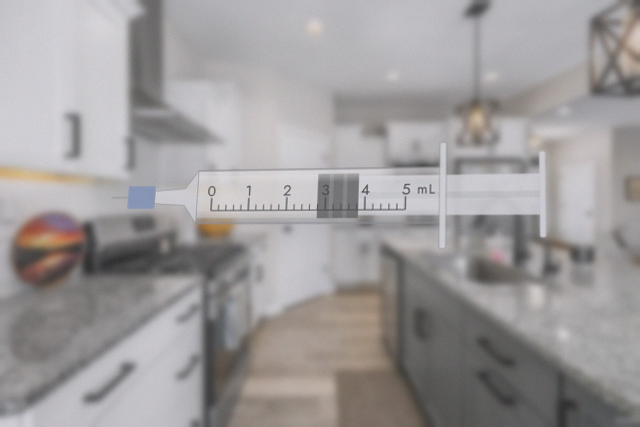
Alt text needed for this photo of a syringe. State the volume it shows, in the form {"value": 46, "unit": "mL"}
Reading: {"value": 2.8, "unit": "mL"}
